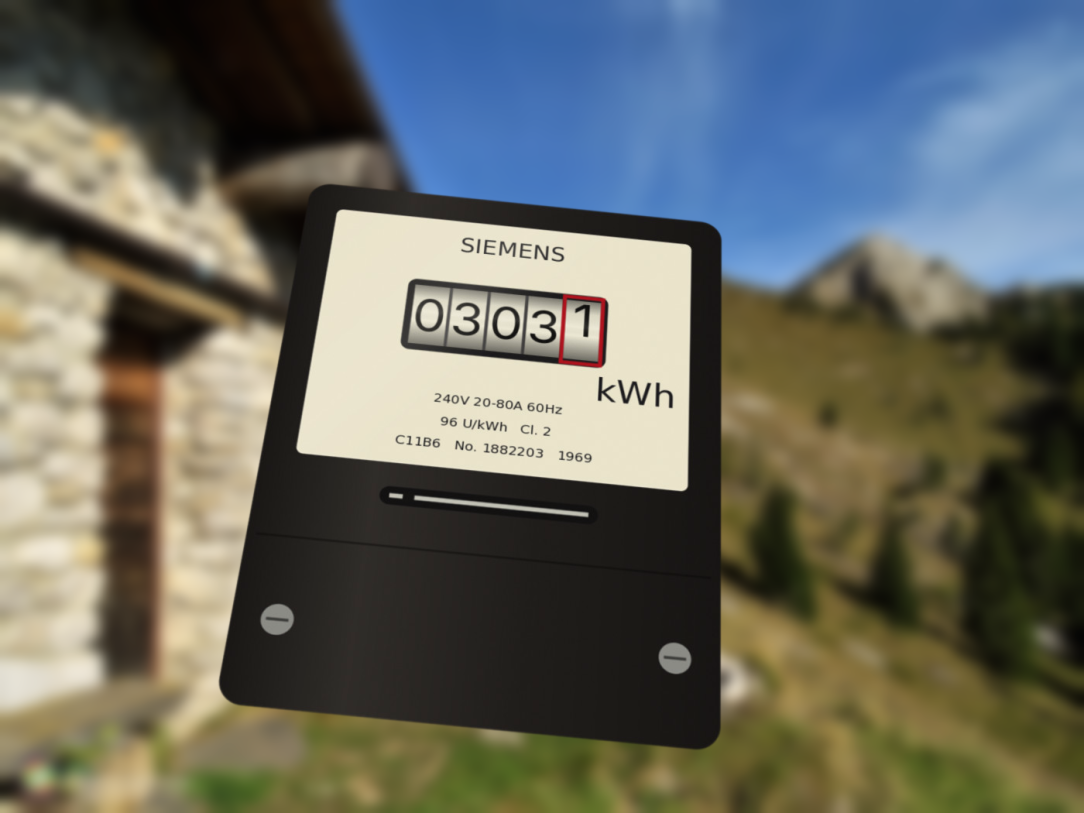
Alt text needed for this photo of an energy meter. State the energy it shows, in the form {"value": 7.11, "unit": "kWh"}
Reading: {"value": 303.1, "unit": "kWh"}
